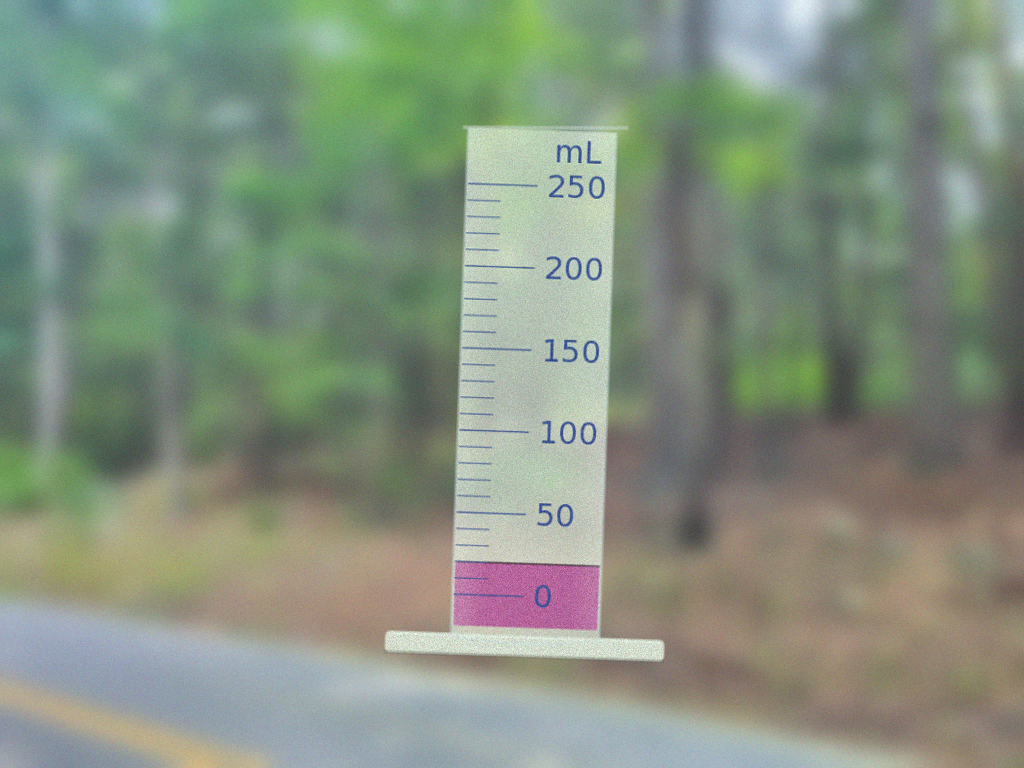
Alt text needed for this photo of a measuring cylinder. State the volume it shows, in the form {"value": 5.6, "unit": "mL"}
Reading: {"value": 20, "unit": "mL"}
